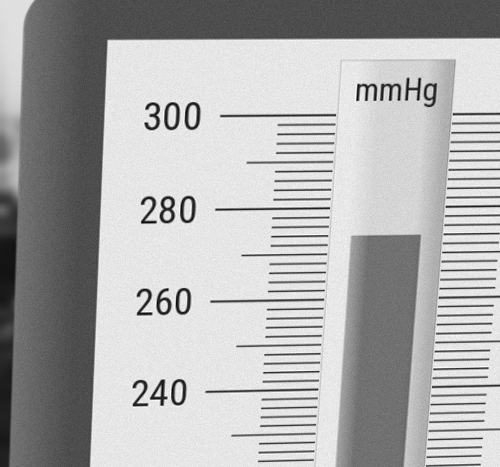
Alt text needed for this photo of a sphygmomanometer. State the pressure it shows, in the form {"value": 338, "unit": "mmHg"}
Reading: {"value": 274, "unit": "mmHg"}
